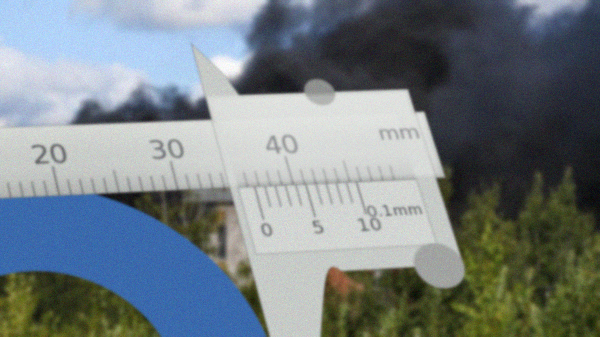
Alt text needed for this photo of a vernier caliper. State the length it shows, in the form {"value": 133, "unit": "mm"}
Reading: {"value": 36.6, "unit": "mm"}
